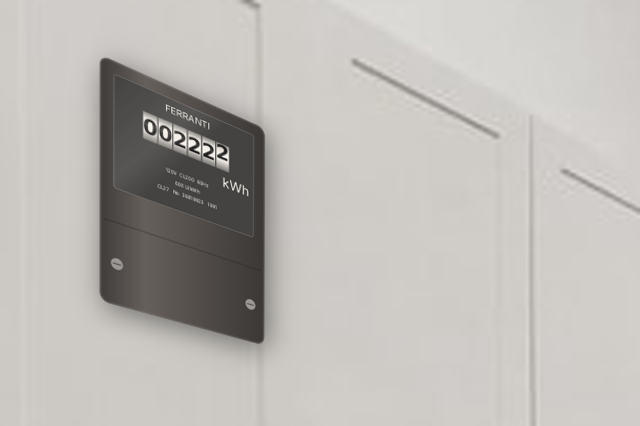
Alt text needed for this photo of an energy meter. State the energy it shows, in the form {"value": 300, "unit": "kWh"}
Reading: {"value": 2222, "unit": "kWh"}
